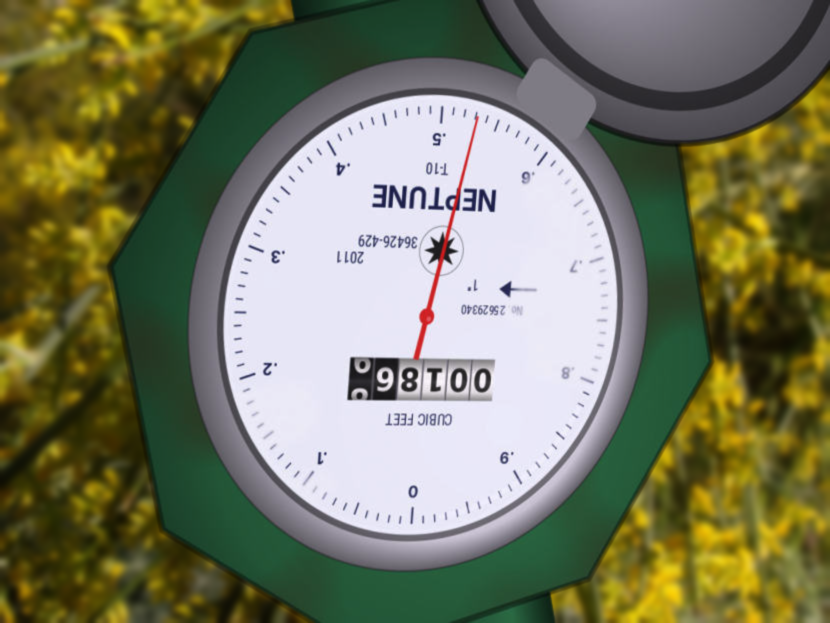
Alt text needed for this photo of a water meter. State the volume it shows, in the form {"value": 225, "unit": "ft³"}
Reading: {"value": 1868.53, "unit": "ft³"}
